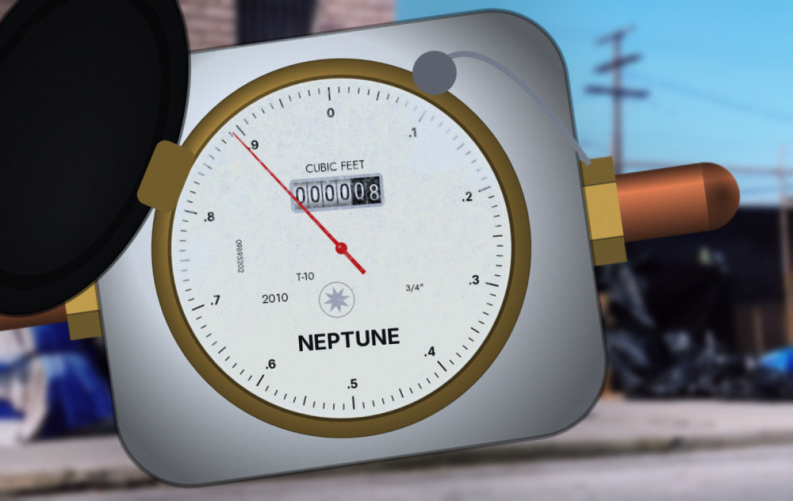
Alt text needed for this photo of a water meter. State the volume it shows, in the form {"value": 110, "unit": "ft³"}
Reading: {"value": 7.89, "unit": "ft³"}
